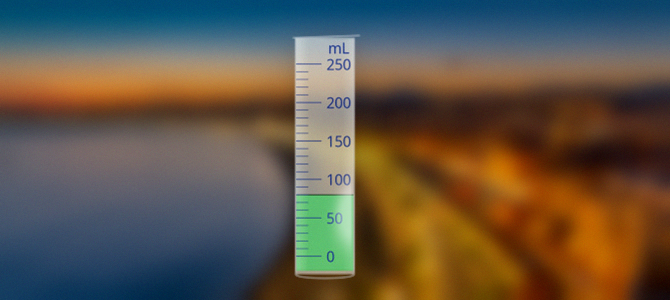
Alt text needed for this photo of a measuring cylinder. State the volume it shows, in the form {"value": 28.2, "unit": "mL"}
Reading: {"value": 80, "unit": "mL"}
